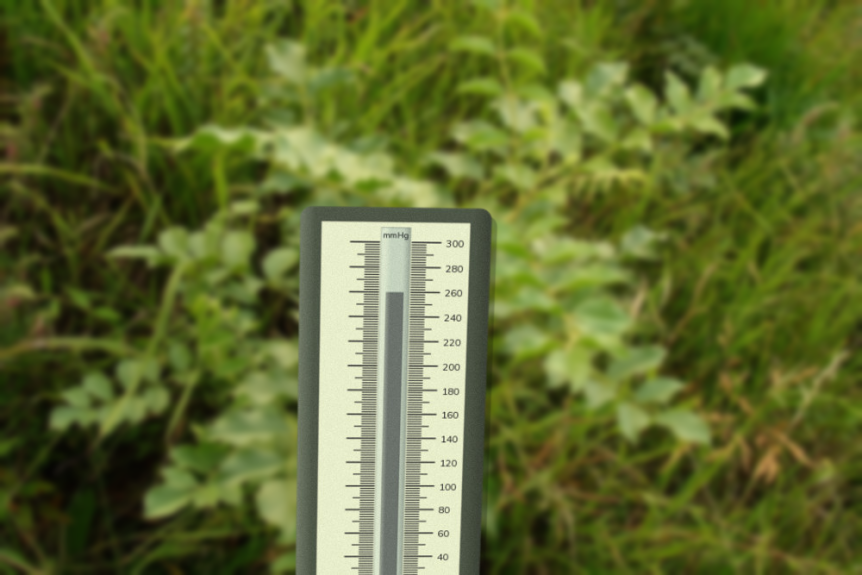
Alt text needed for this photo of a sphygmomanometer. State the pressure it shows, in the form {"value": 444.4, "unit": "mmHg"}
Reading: {"value": 260, "unit": "mmHg"}
